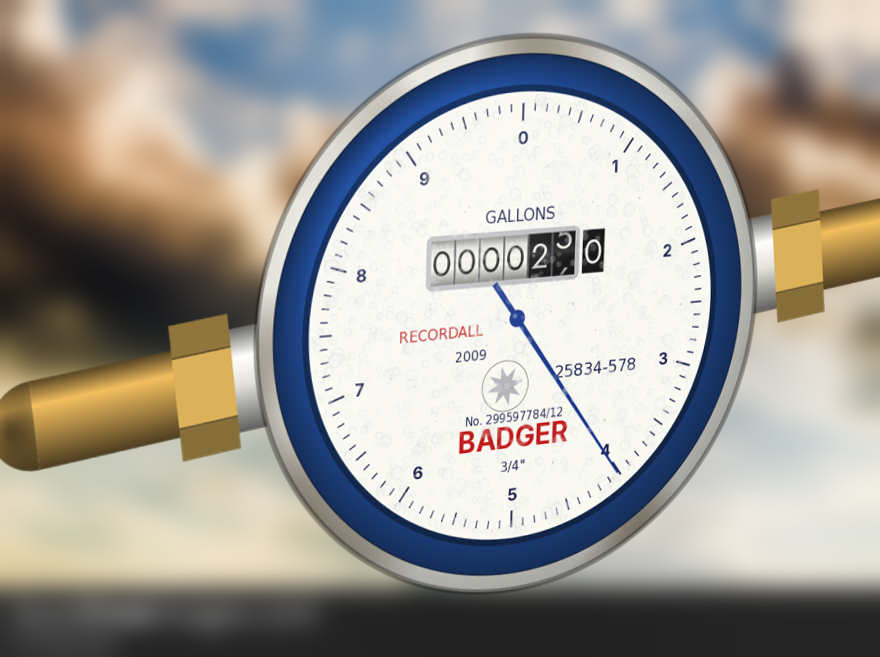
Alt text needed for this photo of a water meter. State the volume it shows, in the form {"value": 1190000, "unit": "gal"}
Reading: {"value": 254.0, "unit": "gal"}
